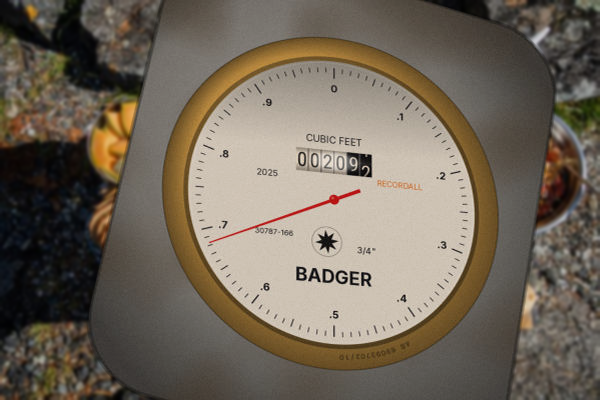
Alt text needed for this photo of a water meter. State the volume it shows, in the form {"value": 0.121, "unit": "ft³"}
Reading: {"value": 2091.68, "unit": "ft³"}
